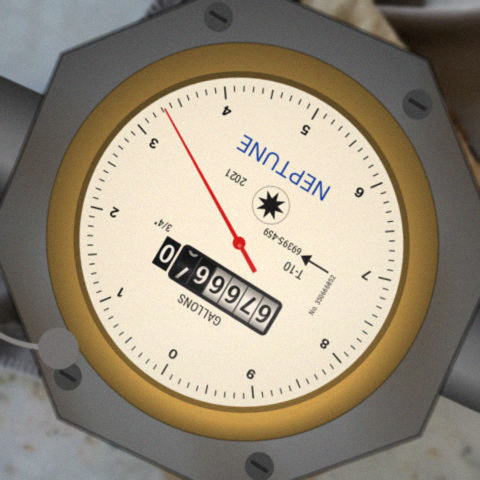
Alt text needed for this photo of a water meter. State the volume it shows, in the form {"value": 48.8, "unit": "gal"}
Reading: {"value": 6766673.3, "unit": "gal"}
